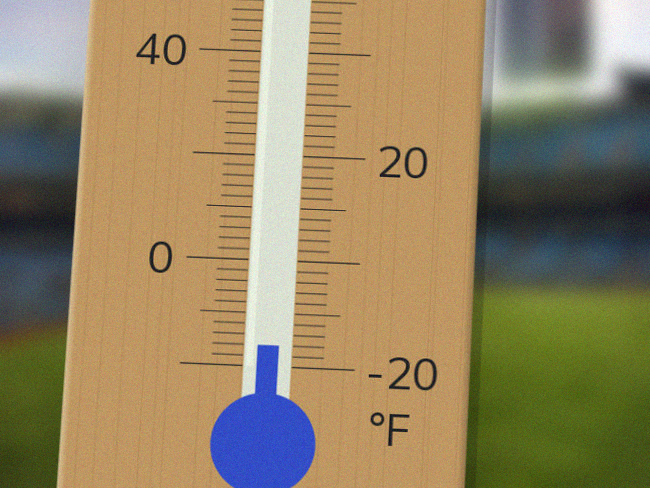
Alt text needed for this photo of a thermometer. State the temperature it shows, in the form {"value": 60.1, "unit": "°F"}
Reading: {"value": -16, "unit": "°F"}
